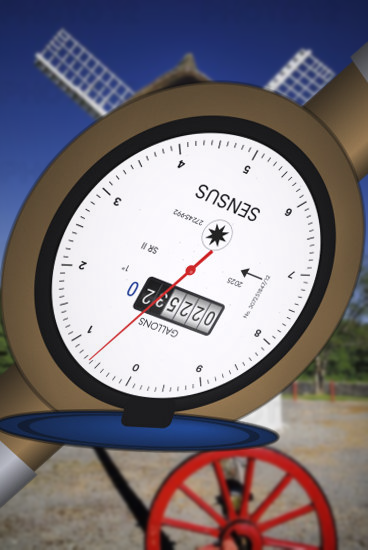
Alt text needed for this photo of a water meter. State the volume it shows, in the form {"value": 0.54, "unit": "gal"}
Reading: {"value": 225320.6, "unit": "gal"}
